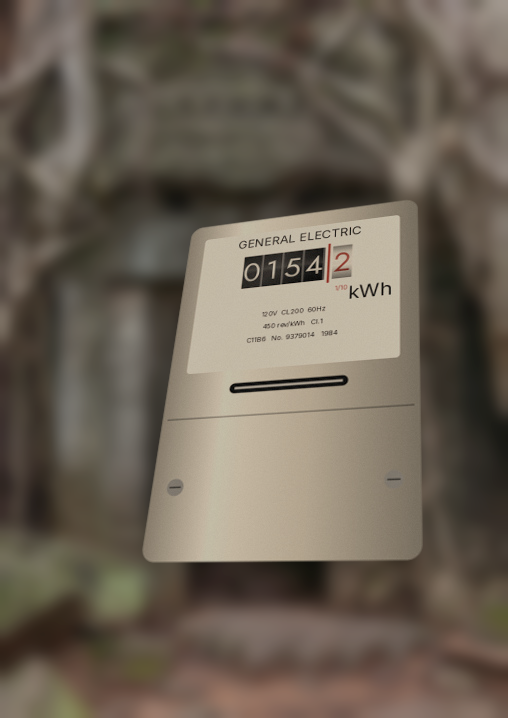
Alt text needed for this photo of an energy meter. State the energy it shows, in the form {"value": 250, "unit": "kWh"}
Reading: {"value": 154.2, "unit": "kWh"}
